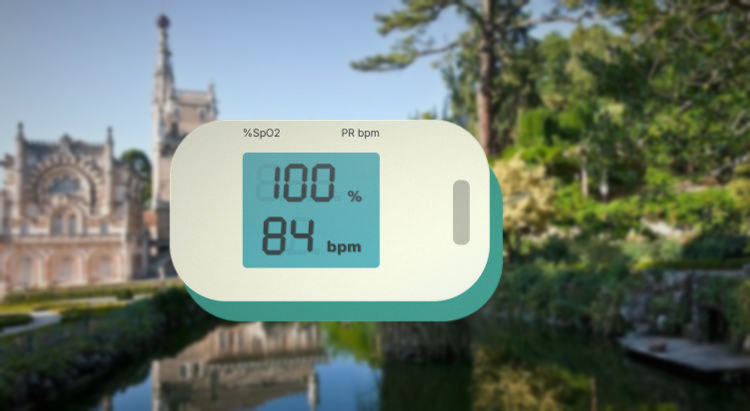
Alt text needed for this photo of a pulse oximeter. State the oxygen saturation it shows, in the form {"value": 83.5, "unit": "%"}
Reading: {"value": 100, "unit": "%"}
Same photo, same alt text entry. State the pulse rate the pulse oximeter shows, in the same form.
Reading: {"value": 84, "unit": "bpm"}
